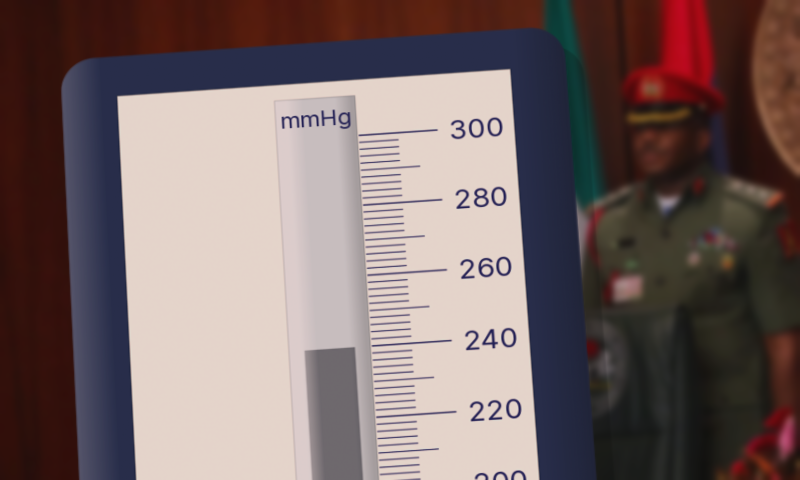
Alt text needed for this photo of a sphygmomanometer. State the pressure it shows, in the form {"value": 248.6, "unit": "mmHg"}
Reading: {"value": 240, "unit": "mmHg"}
